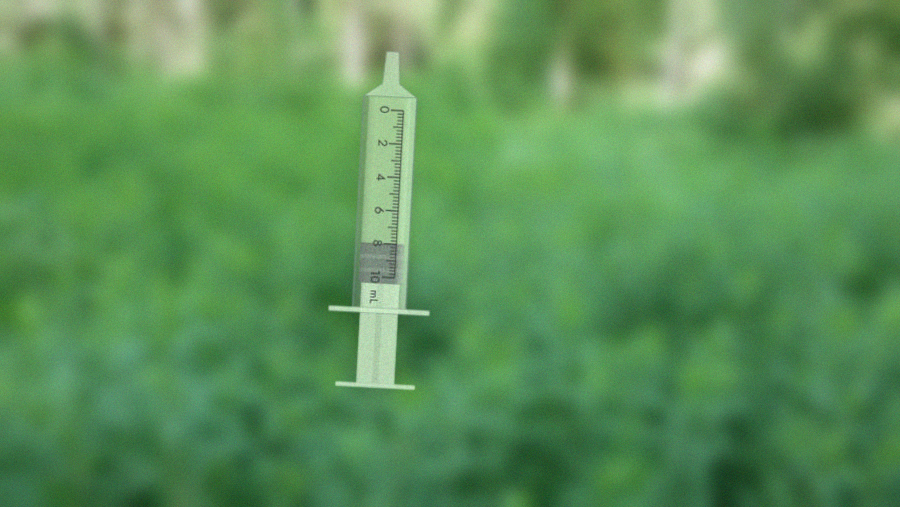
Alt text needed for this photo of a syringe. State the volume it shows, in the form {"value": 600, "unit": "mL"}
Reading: {"value": 8, "unit": "mL"}
